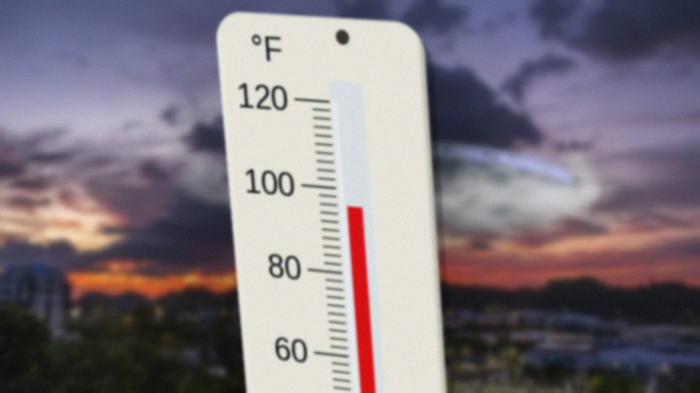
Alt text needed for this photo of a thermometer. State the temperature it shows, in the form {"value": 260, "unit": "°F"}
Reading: {"value": 96, "unit": "°F"}
